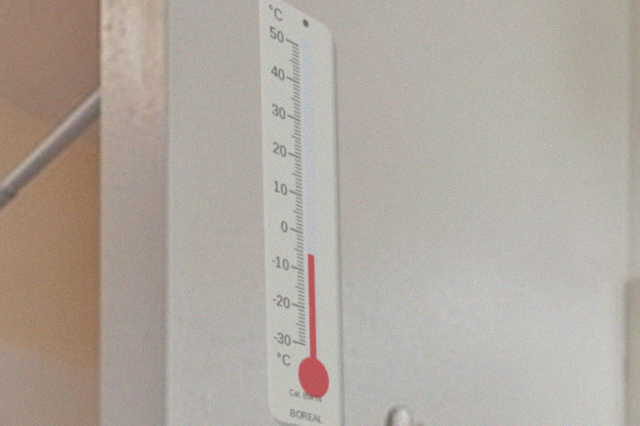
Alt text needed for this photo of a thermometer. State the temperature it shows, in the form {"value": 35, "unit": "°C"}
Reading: {"value": -5, "unit": "°C"}
